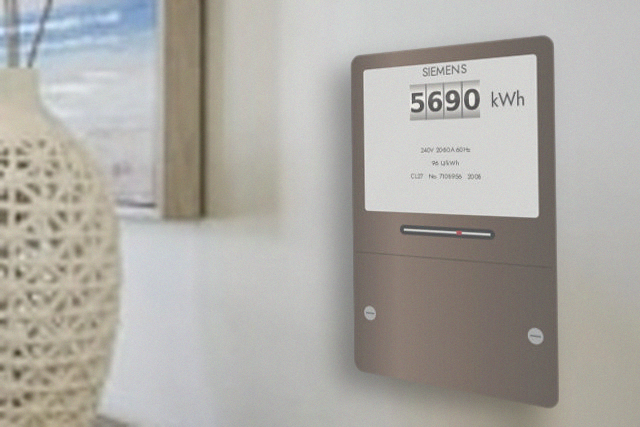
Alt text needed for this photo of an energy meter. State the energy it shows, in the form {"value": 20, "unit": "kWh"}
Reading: {"value": 5690, "unit": "kWh"}
